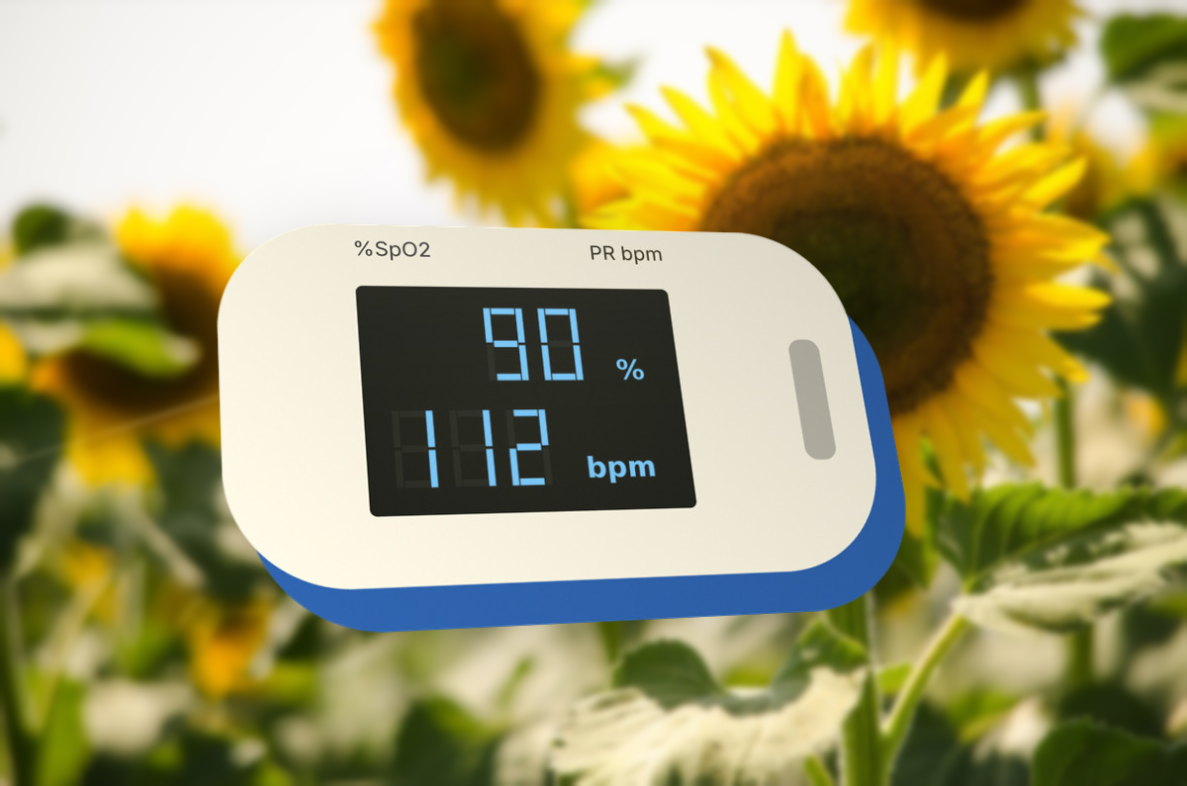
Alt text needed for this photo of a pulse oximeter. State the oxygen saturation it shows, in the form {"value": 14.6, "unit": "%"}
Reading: {"value": 90, "unit": "%"}
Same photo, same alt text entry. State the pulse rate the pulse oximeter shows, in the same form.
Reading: {"value": 112, "unit": "bpm"}
